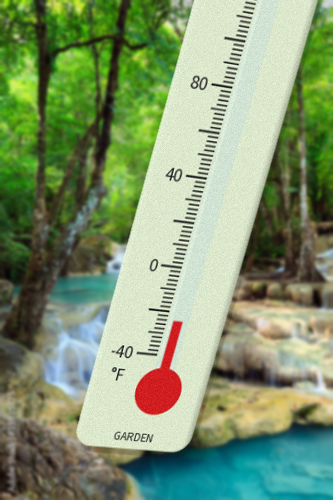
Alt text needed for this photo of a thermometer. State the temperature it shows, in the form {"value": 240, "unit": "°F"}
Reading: {"value": -24, "unit": "°F"}
